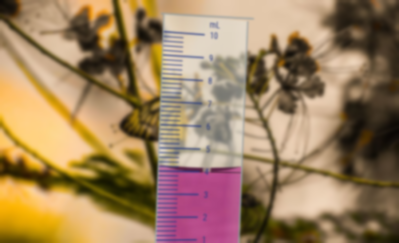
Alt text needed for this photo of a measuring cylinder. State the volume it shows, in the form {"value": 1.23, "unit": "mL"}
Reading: {"value": 4, "unit": "mL"}
